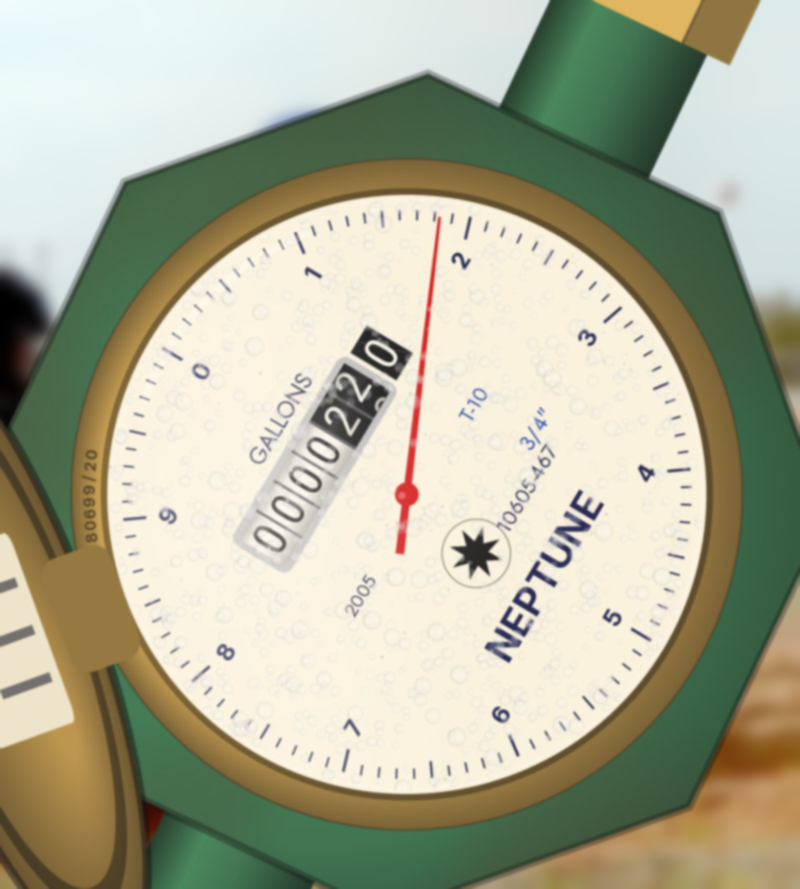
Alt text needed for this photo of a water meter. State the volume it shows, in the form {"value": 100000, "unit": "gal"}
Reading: {"value": 221.8, "unit": "gal"}
